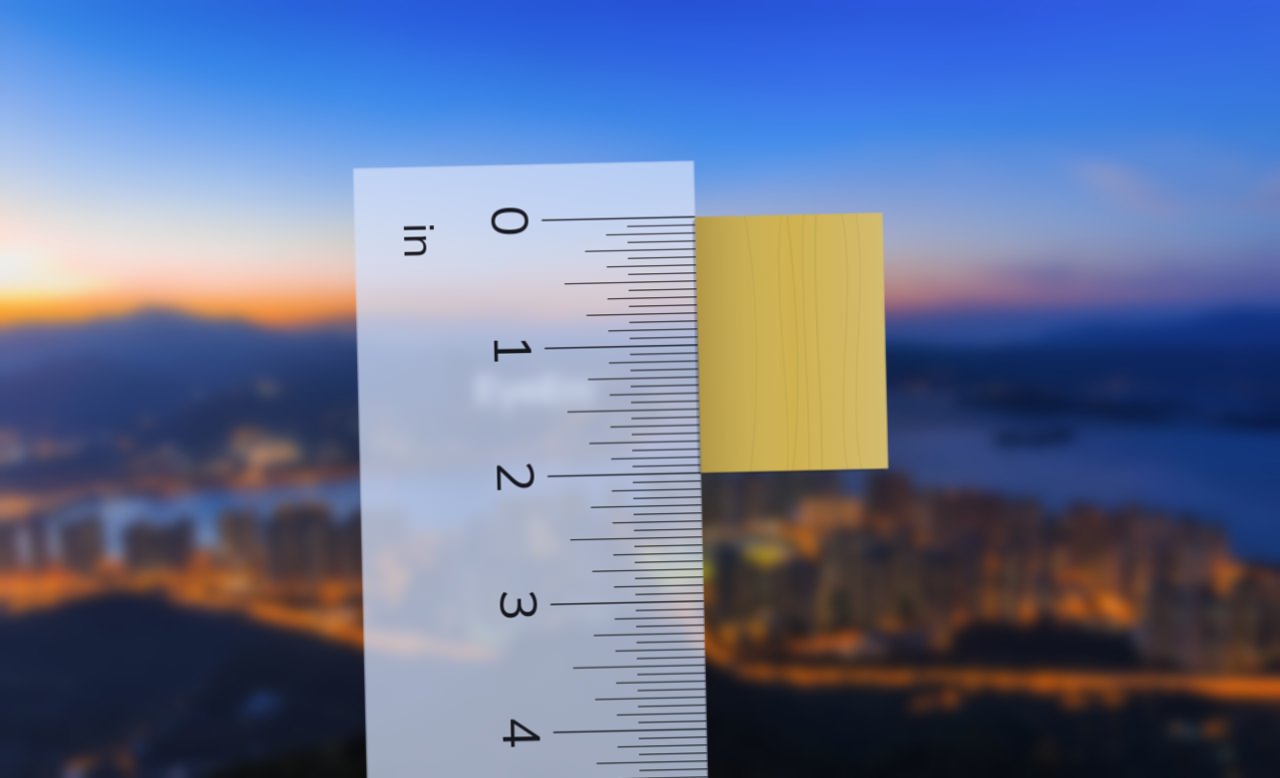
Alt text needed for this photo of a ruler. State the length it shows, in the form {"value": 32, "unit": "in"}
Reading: {"value": 2, "unit": "in"}
